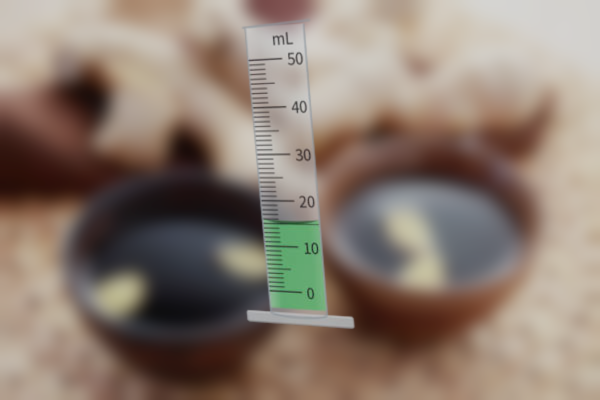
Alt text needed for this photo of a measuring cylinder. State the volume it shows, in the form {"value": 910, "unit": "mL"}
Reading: {"value": 15, "unit": "mL"}
